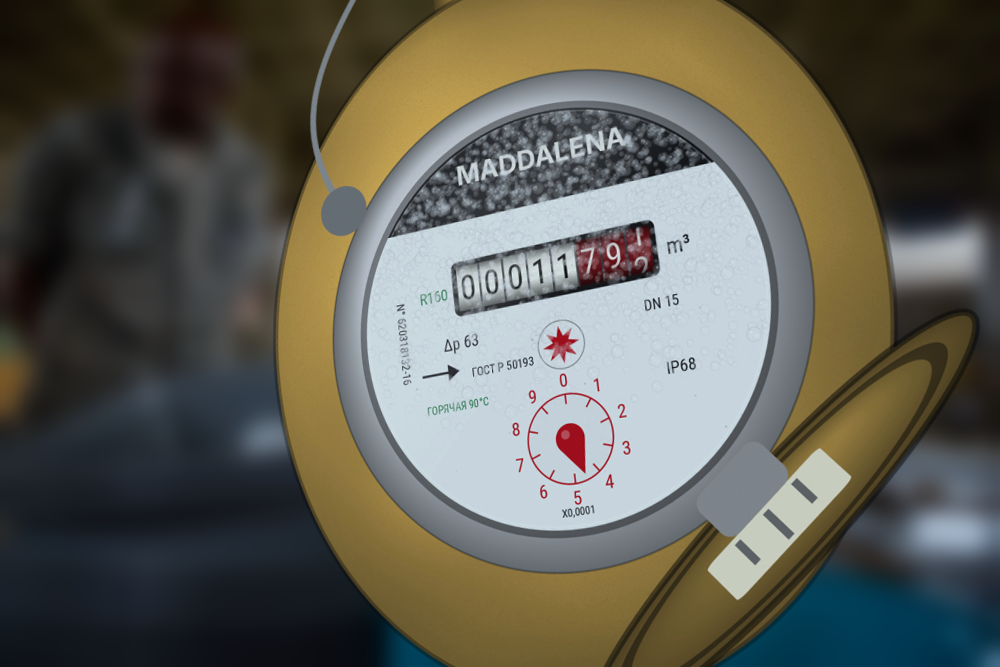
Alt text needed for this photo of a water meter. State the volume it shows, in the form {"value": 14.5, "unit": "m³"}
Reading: {"value": 11.7914, "unit": "m³"}
